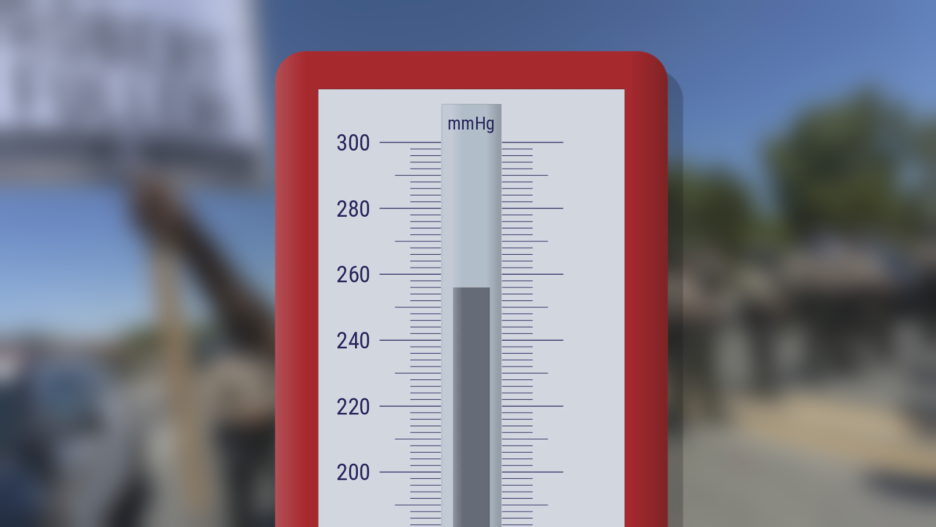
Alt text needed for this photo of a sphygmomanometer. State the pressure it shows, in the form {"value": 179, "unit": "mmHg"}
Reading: {"value": 256, "unit": "mmHg"}
